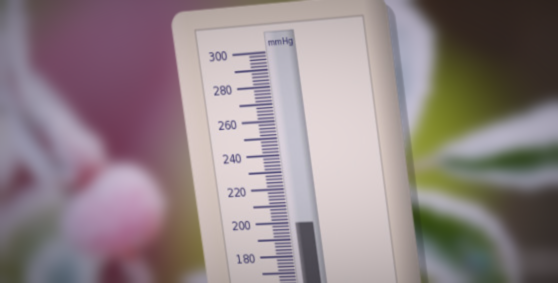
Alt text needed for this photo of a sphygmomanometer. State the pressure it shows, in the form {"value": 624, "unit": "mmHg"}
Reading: {"value": 200, "unit": "mmHg"}
